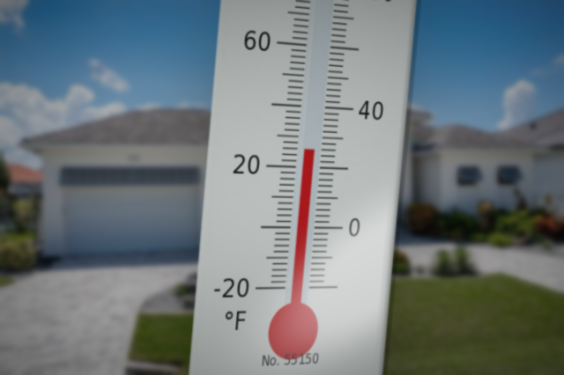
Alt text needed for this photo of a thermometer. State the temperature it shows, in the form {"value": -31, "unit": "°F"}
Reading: {"value": 26, "unit": "°F"}
